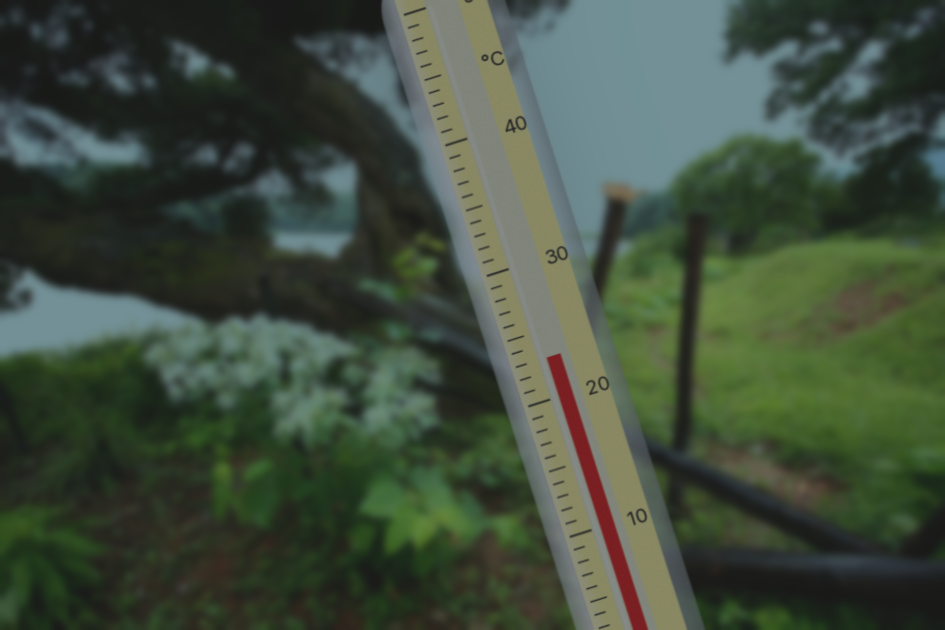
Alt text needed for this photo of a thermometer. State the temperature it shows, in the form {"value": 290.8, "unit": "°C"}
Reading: {"value": 23, "unit": "°C"}
